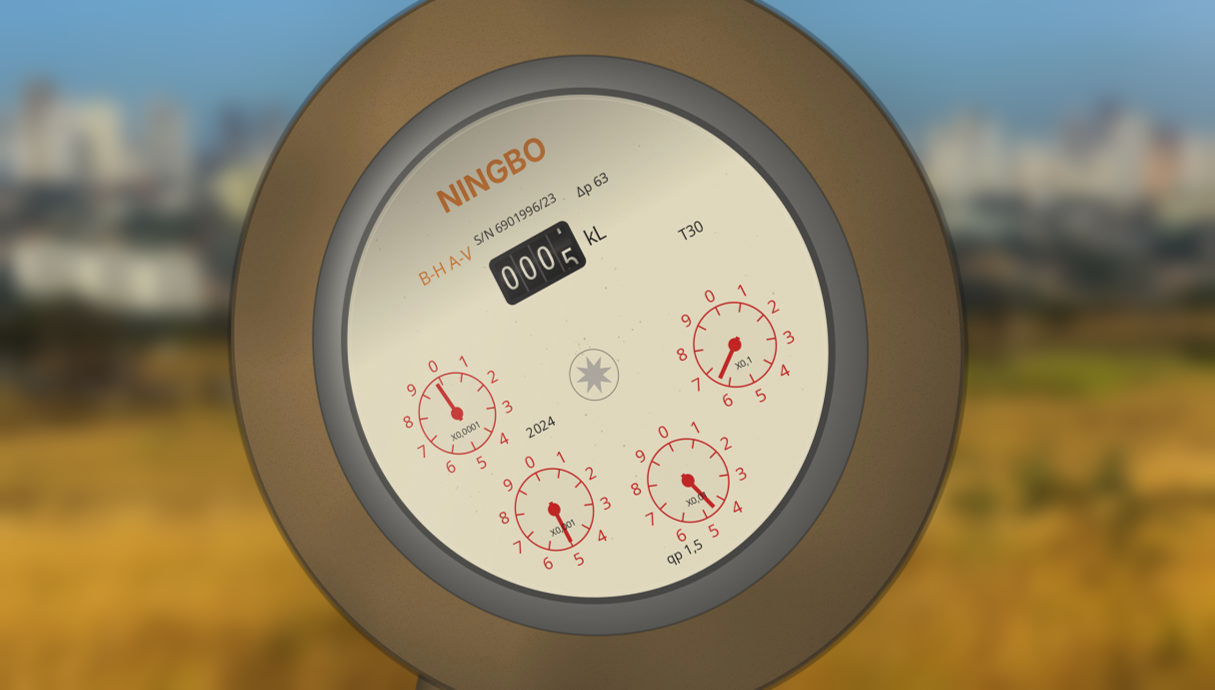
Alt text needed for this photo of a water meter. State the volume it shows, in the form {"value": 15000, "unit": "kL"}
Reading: {"value": 4.6449, "unit": "kL"}
